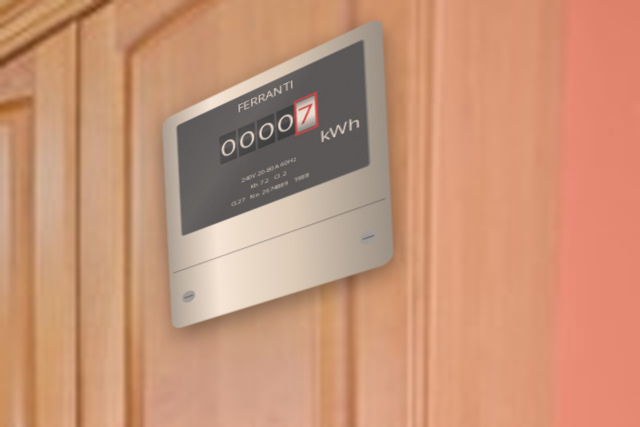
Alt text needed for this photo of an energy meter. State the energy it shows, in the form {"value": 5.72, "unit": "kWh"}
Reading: {"value": 0.7, "unit": "kWh"}
